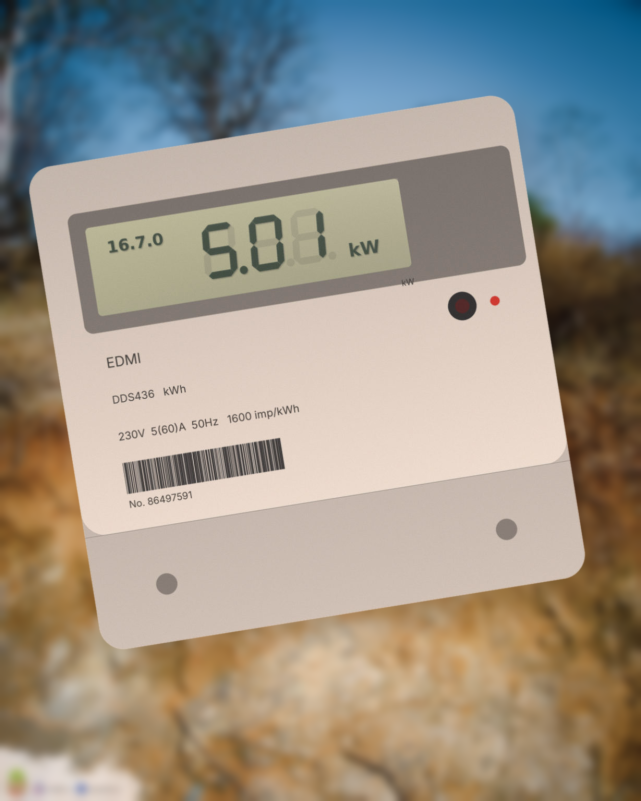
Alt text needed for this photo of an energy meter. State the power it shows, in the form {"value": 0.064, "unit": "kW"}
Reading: {"value": 5.01, "unit": "kW"}
